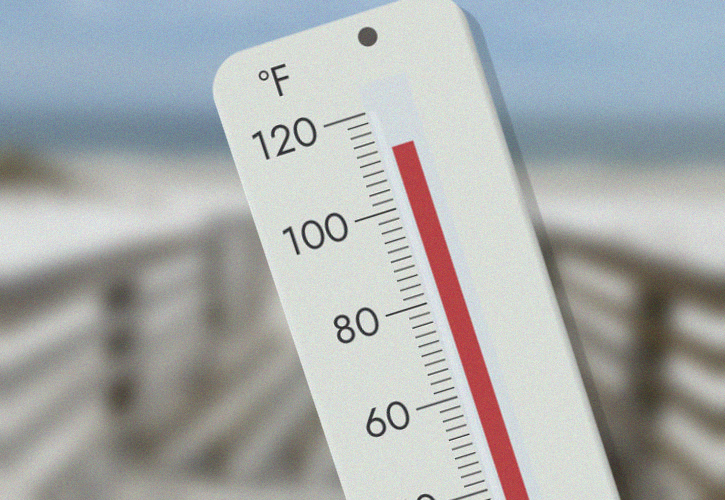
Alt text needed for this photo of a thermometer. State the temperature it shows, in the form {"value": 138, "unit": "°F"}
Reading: {"value": 112, "unit": "°F"}
